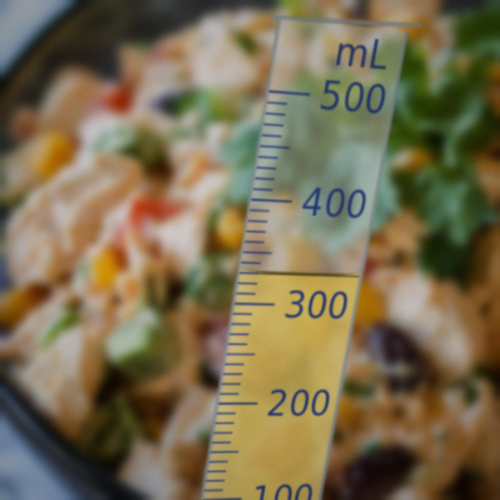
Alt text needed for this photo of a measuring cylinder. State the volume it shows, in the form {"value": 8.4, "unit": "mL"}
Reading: {"value": 330, "unit": "mL"}
